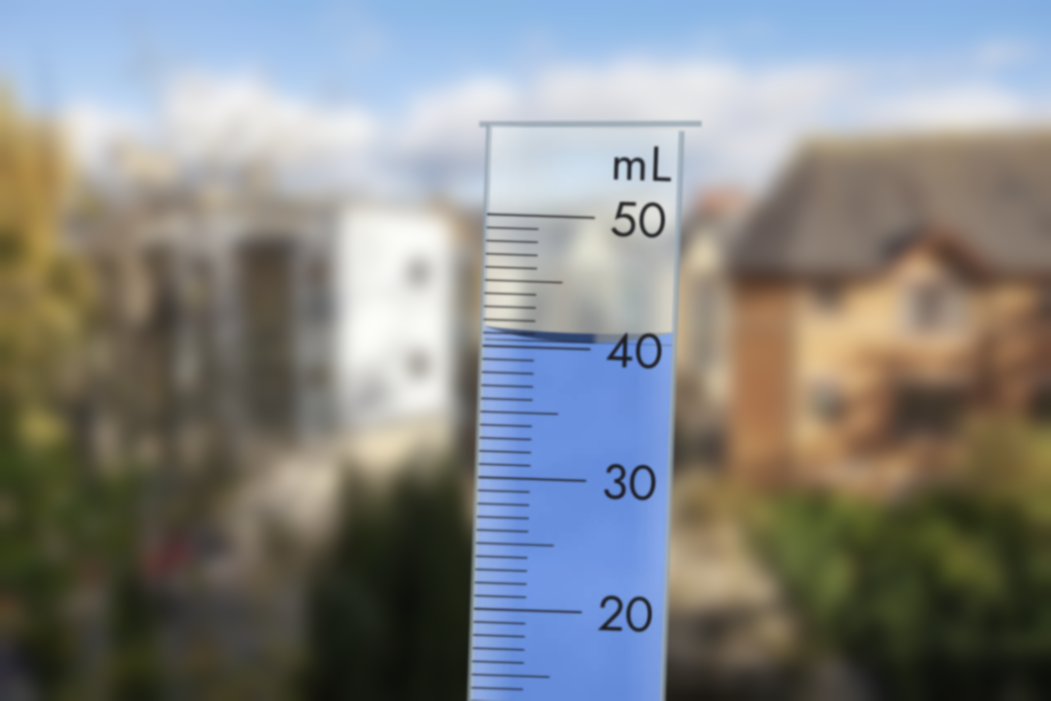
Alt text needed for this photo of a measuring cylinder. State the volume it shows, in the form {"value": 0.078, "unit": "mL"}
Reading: {"value": 40.5, "unit": "mL"}
